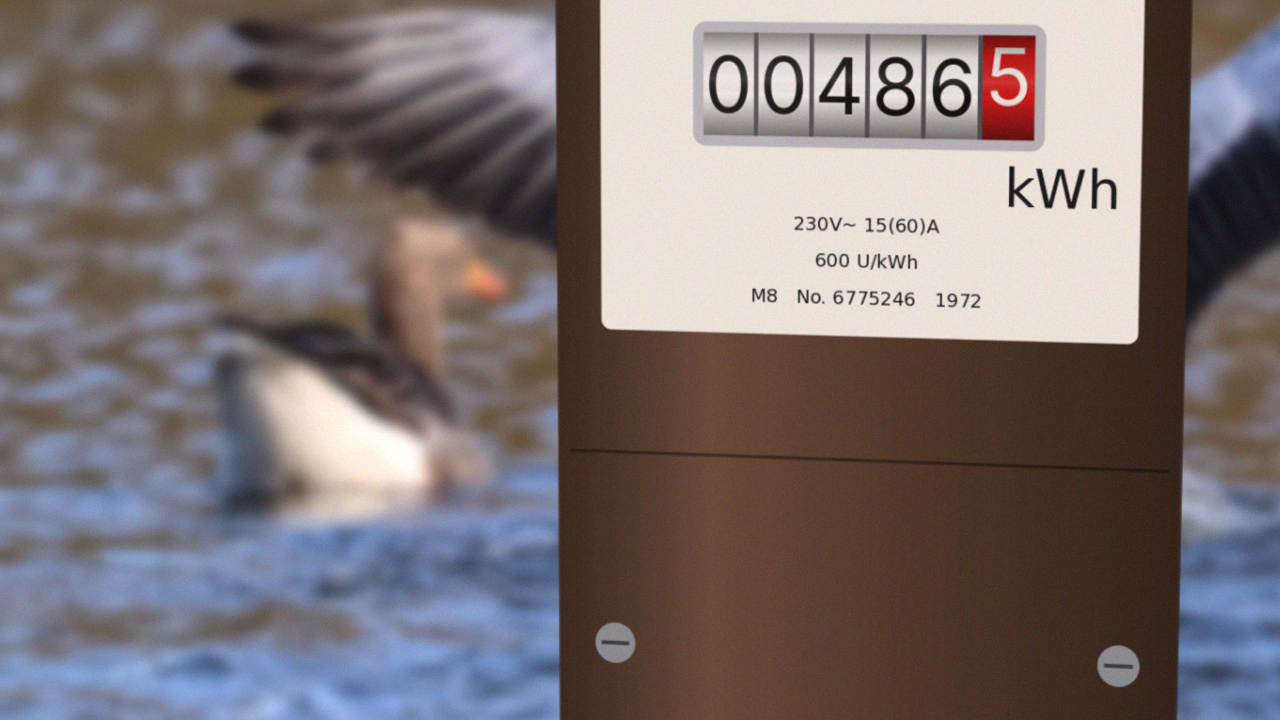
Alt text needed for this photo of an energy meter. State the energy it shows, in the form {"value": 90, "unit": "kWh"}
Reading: {"value": 486.5, "unit": "kWh"}
